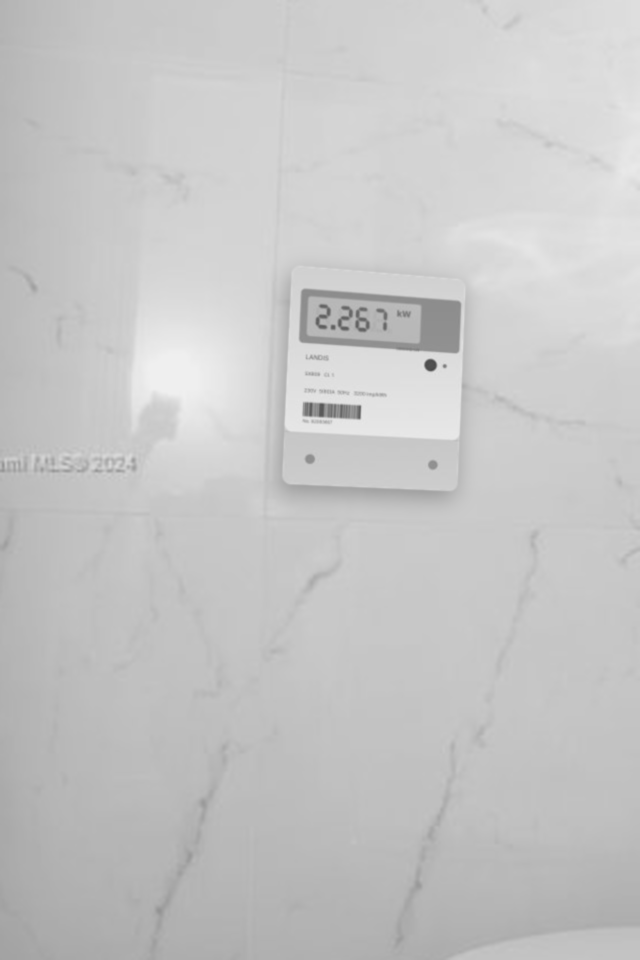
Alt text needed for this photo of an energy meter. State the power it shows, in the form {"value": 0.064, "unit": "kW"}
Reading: {"value": 2.267, "unit": "kW"}
